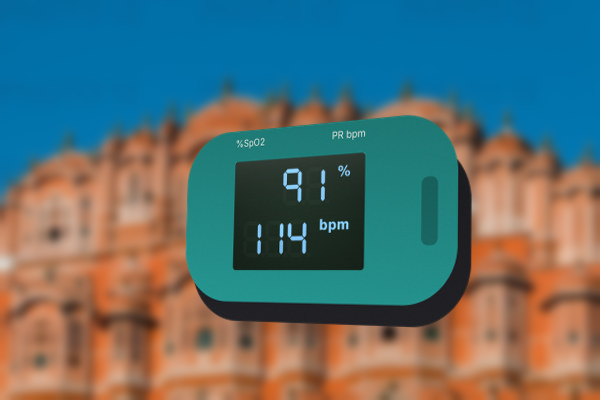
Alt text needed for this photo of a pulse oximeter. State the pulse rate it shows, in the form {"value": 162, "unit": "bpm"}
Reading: {"value": 114, "unit": "bpm"}
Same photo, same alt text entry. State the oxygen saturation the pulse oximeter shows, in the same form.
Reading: {"value": 91, "unit": "%"}
